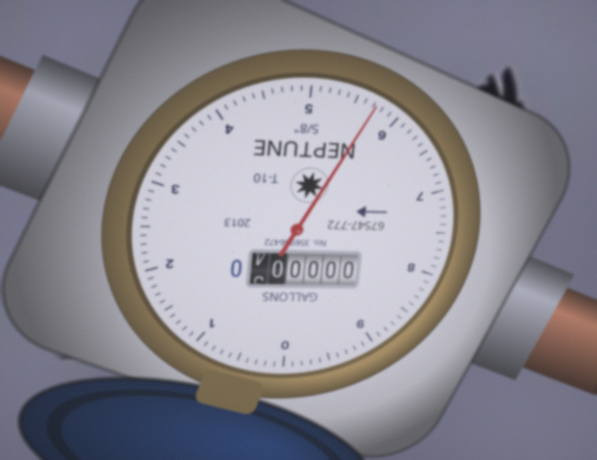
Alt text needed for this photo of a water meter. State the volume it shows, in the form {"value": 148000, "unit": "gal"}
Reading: {"value": 35.7, "unit": "gal"}
